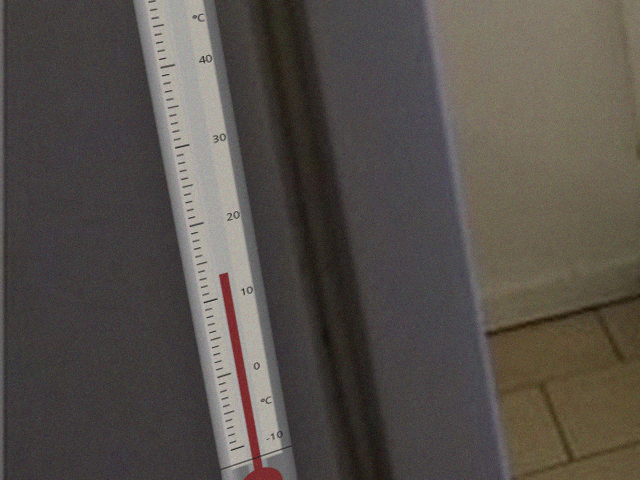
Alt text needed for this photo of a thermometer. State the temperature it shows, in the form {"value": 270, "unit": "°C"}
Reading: {"value": 13, "unit": "°C"}
